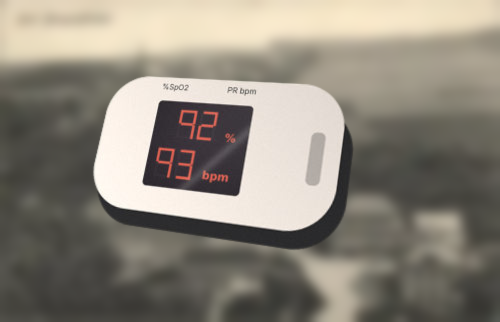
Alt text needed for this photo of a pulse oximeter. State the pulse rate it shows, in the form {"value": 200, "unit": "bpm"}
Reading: {"value": 93, "unit": "bpm"}
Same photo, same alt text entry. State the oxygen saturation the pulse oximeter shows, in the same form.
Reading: {"value": 92, "unit": "%"}
